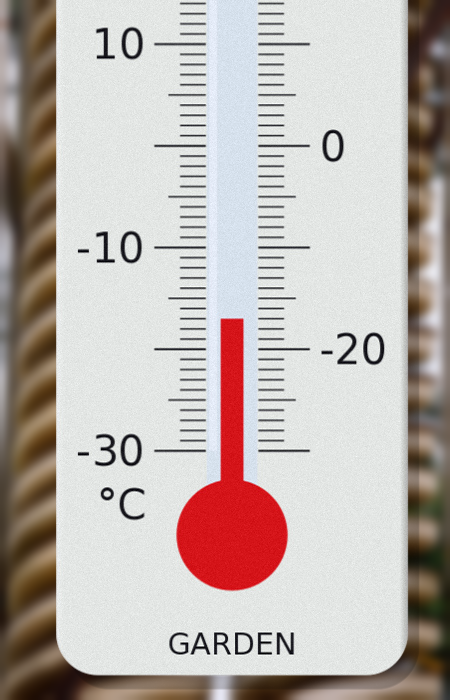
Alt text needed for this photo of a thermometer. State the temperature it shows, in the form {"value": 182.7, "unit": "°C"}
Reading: {"value": -17, "unit": "°C"}
